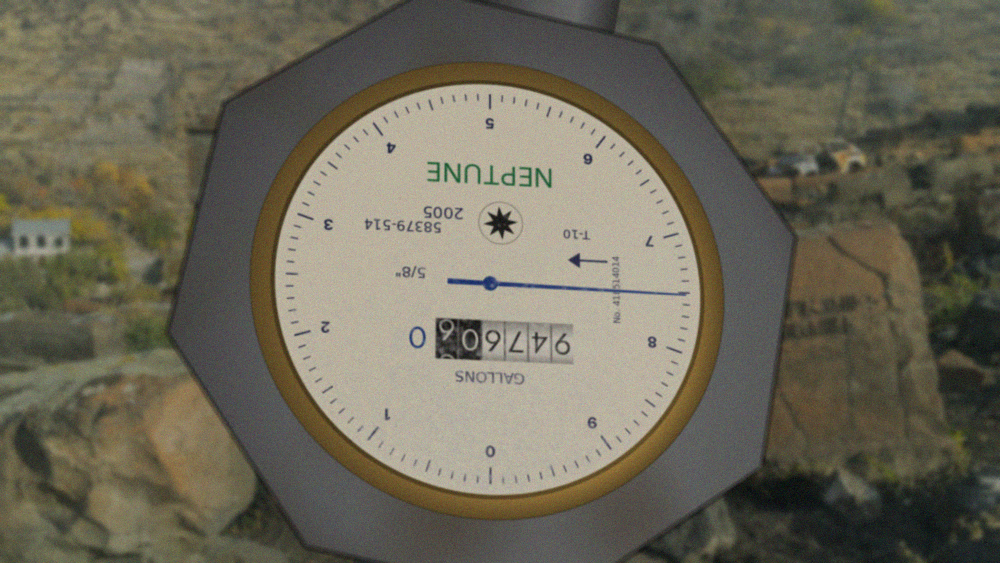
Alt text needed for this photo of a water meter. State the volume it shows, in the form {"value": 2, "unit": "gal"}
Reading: {"value": 9476057.5, "unit": "gal"}
